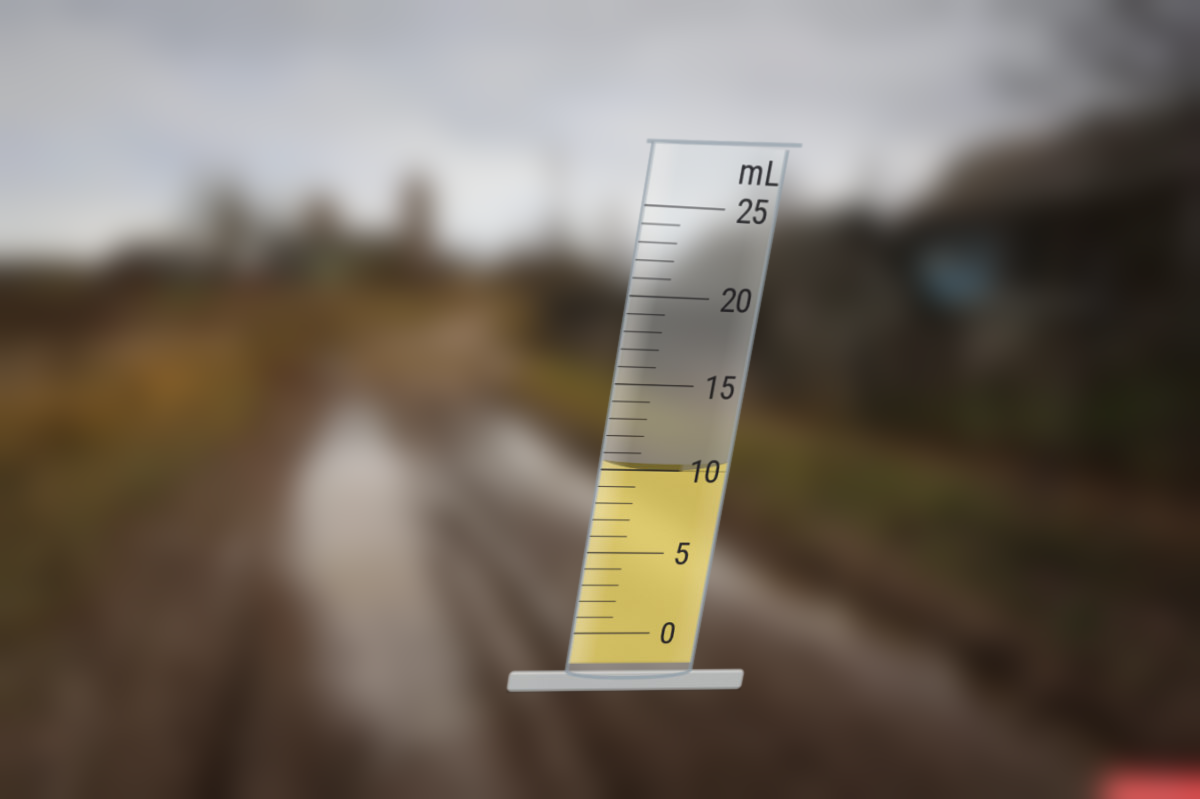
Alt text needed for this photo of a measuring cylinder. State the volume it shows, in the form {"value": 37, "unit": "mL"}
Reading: {"value": 10, "unit": "mL"}
